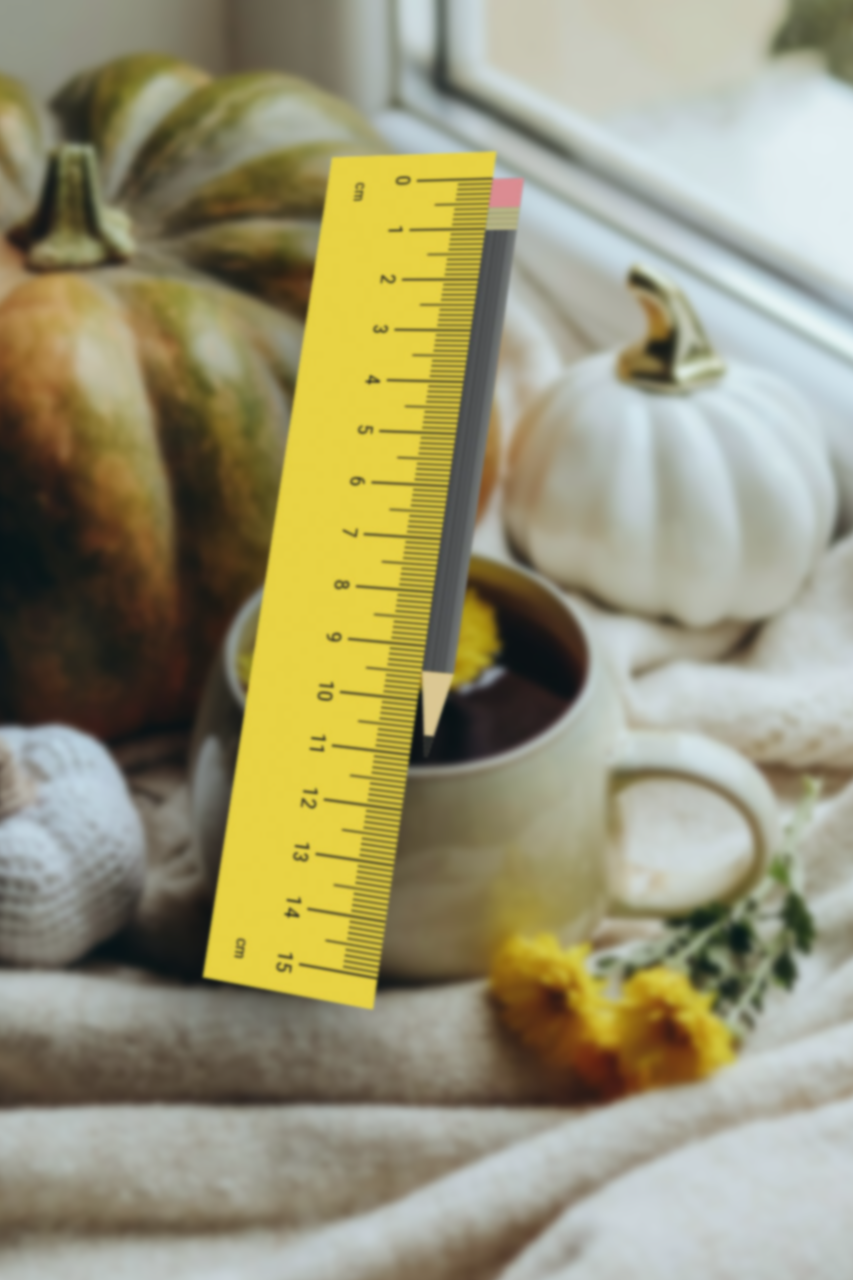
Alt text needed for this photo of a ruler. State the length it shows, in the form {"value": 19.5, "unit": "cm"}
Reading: {"value": 11, "unit": "cm"}
